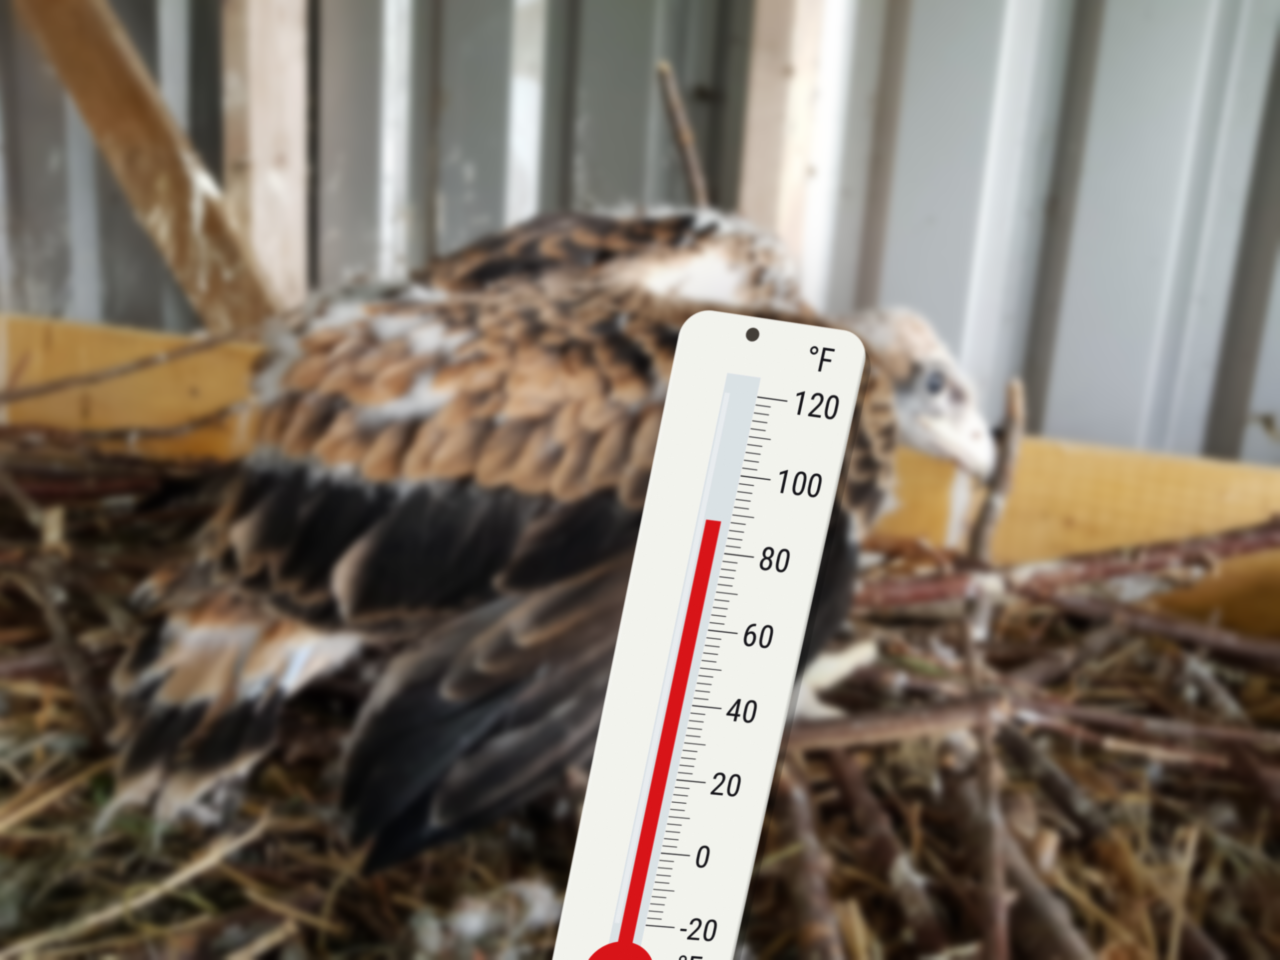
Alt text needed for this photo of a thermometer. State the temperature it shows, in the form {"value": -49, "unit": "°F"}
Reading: {"value": 88, "unit": "°F"}
